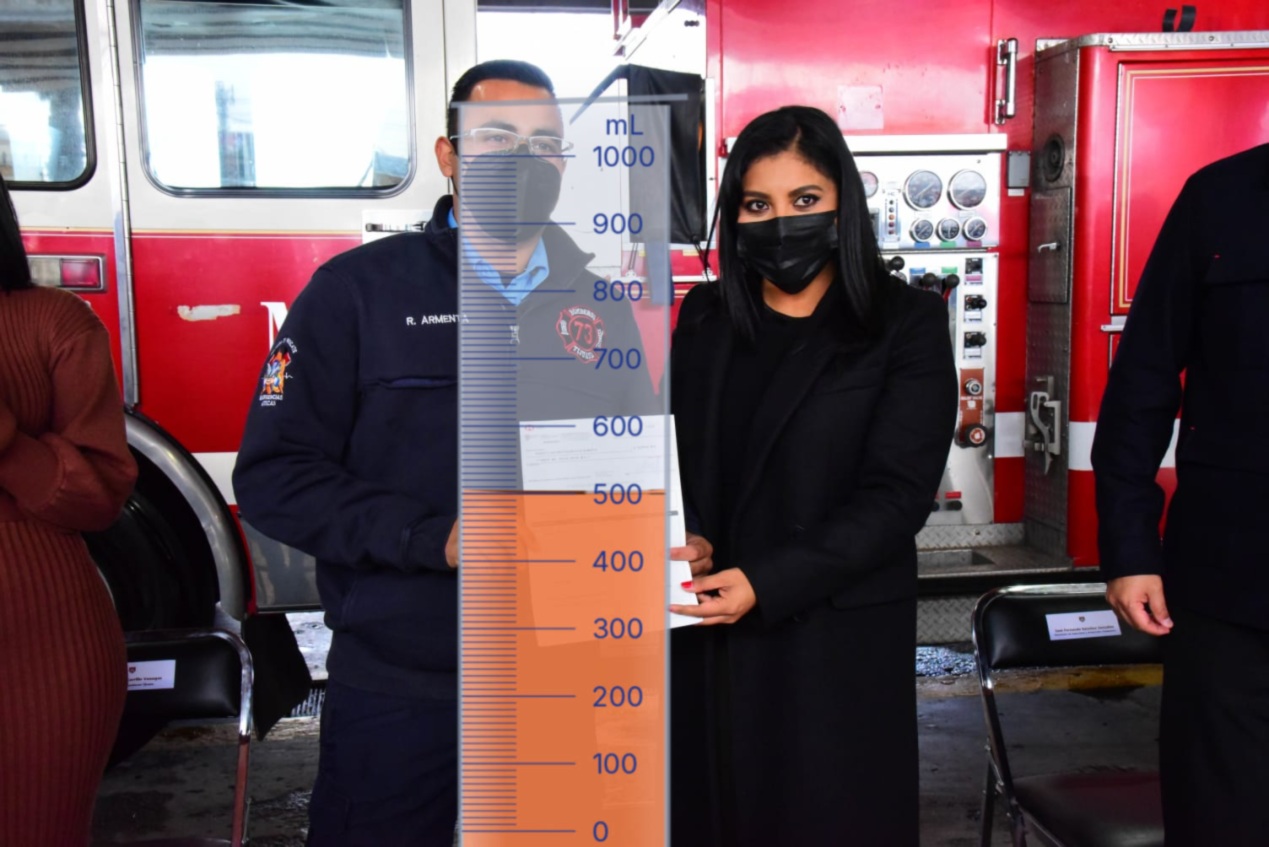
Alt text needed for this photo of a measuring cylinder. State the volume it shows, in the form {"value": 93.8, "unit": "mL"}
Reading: {"value": 500, "unit": "mL"}
